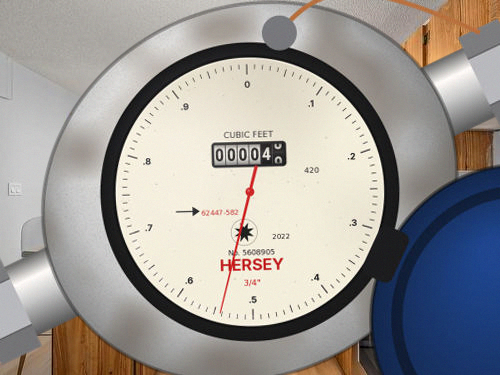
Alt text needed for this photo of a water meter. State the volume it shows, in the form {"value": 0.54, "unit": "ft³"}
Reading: {"value": 48.54, "unit": "ft³"}
